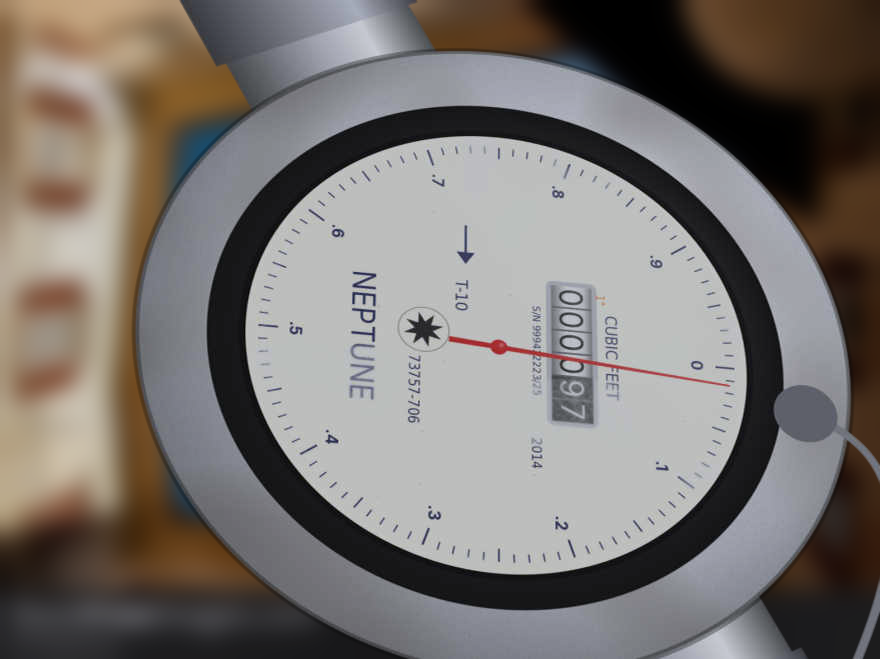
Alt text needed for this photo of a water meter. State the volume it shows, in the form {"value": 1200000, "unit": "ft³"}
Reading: {"value": 97.01, "unit": "ft³"}
